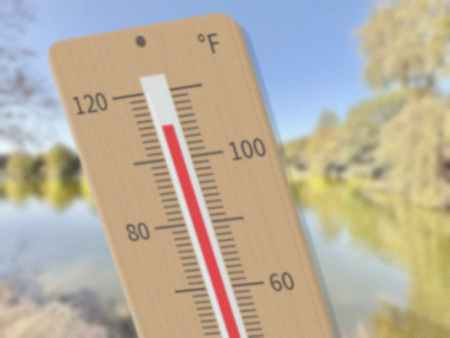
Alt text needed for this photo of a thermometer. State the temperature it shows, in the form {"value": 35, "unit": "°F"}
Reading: {"value": 110, "unit": "°F"}
